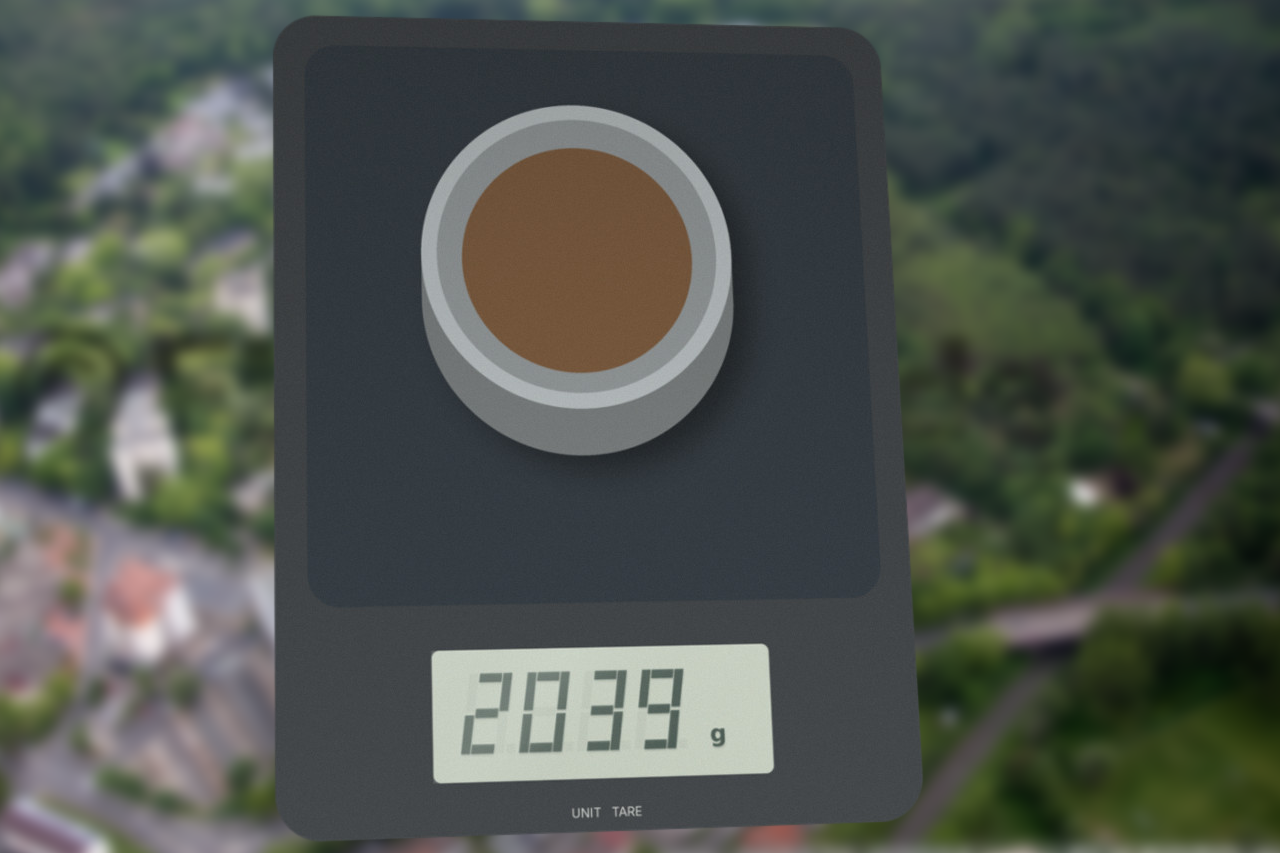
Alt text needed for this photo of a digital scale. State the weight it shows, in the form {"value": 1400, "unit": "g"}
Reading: {"value": 2039, "unit": "g"}
